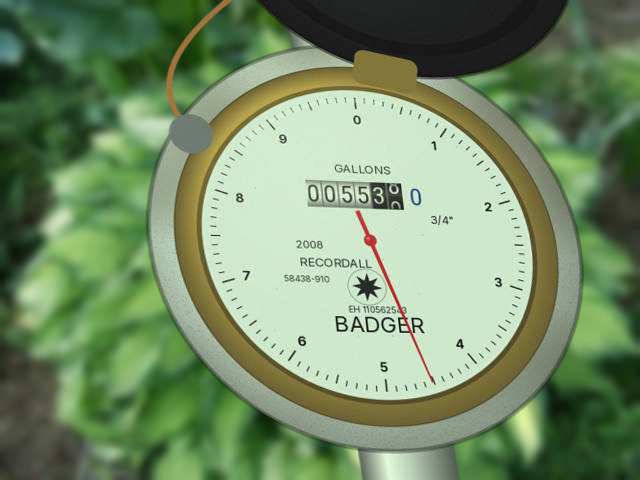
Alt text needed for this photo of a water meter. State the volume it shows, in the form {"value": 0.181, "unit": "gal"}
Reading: {"value": 55384.5, "unit": "gal"}
